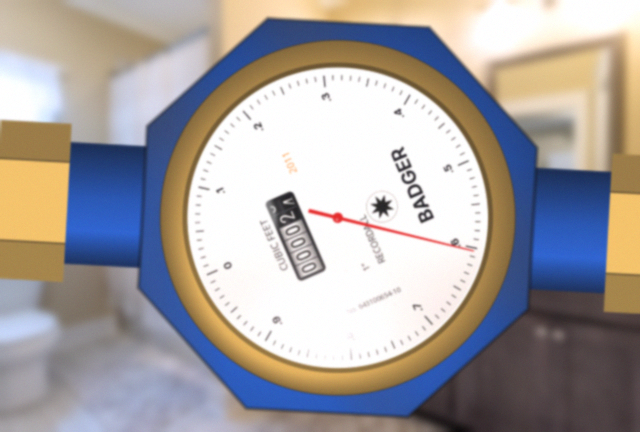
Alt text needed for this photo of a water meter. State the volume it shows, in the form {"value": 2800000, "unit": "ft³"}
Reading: {"value": 23.60, "unit": "ft³"}
